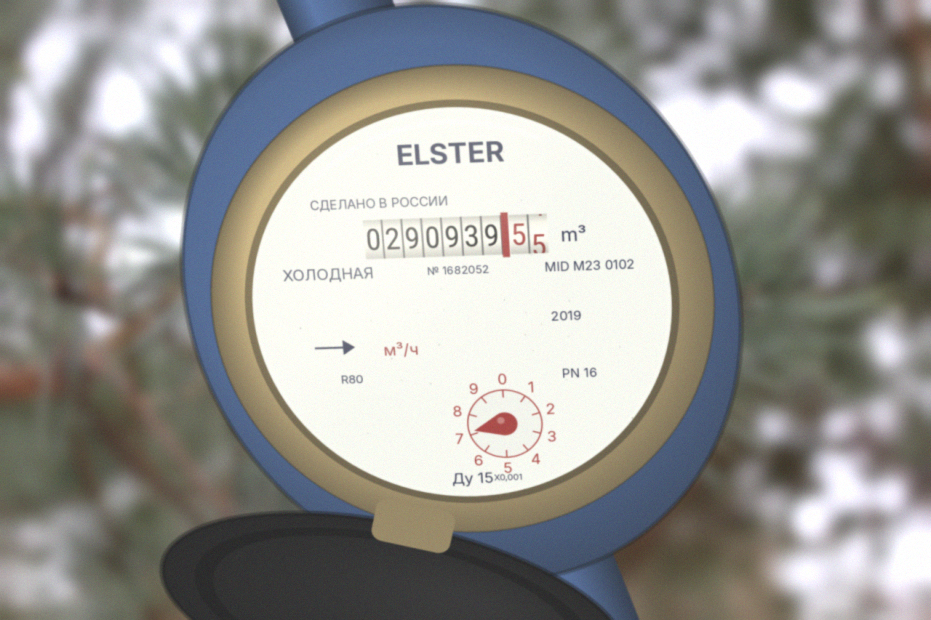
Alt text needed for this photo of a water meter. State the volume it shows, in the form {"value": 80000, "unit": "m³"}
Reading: {"value": 290939.547, "unit": "m³"}
